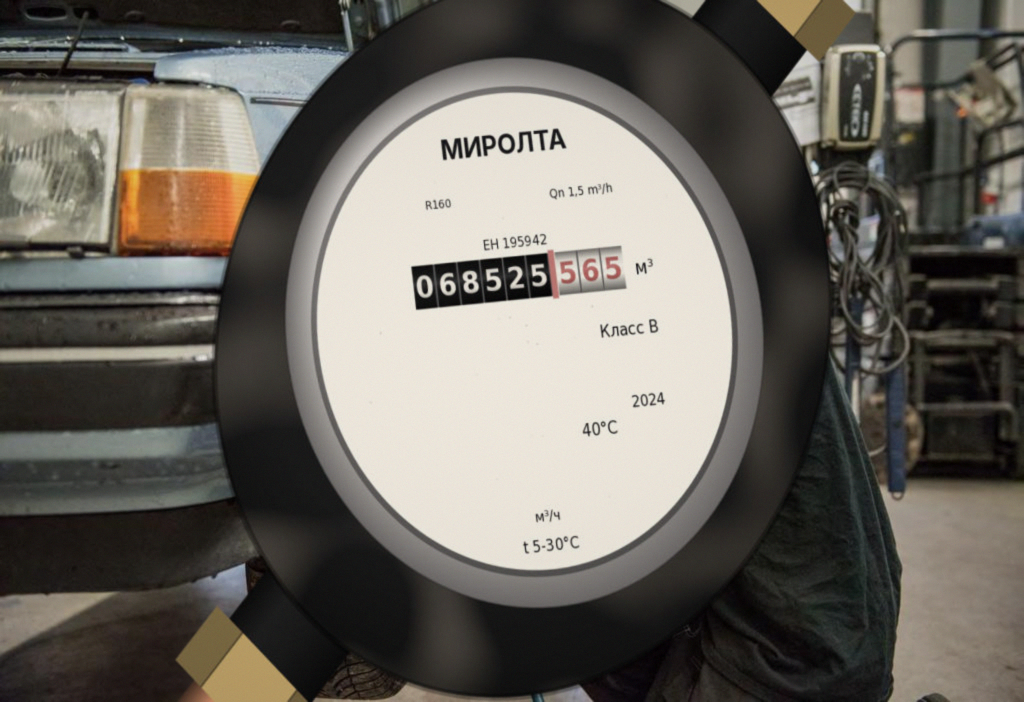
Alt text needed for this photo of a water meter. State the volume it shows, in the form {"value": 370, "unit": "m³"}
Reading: {"value": 68525.565, "unit": "m³"}
